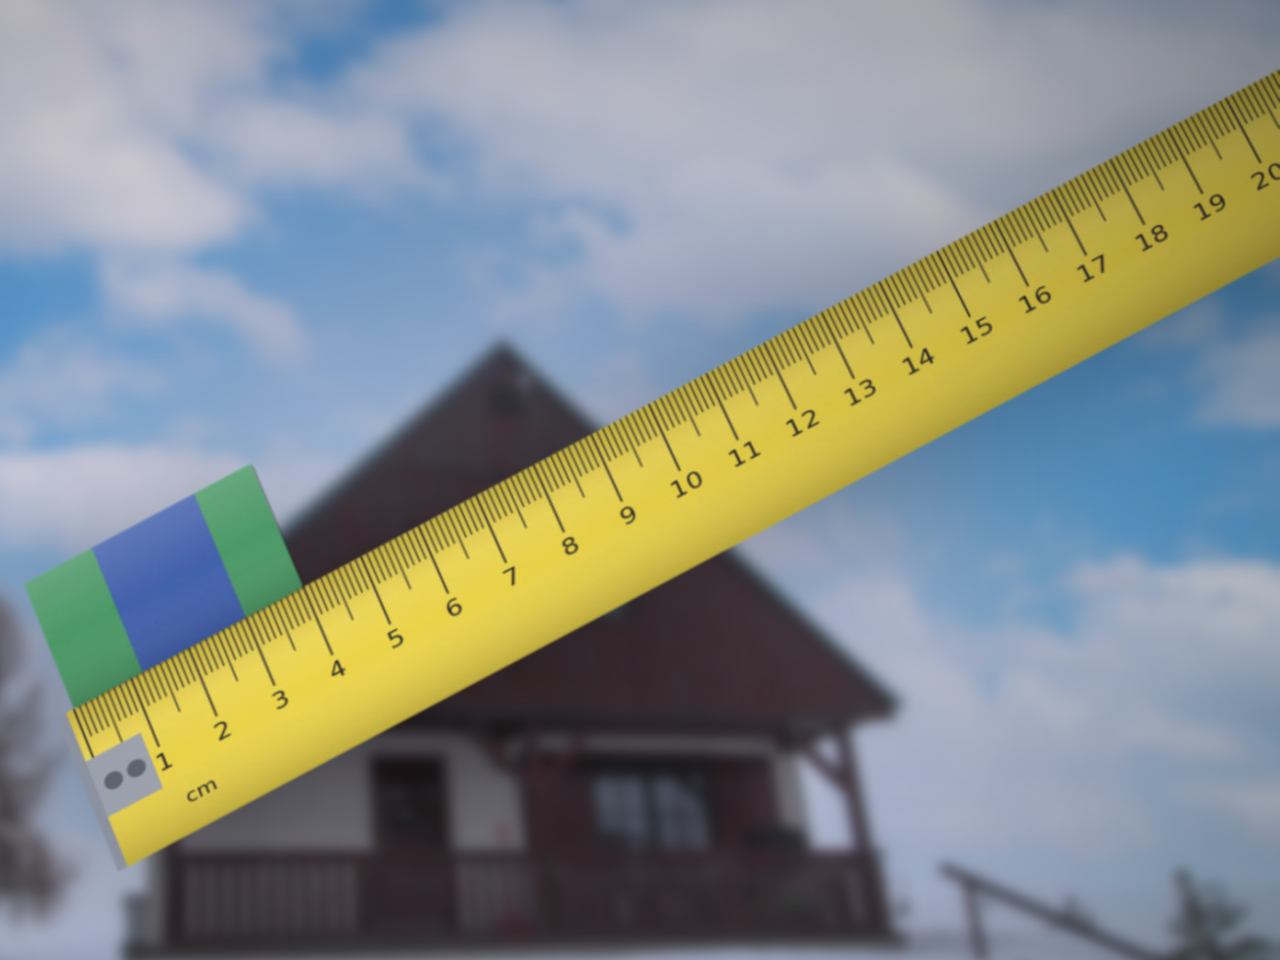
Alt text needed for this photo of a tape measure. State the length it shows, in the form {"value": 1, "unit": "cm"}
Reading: {"value": 4, "unit": "cm"}
